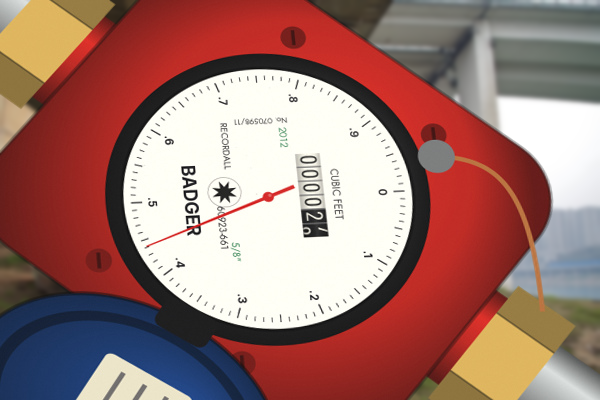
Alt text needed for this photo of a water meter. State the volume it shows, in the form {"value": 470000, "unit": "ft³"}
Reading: {"value": 27.44, "unit": "ft³"}
